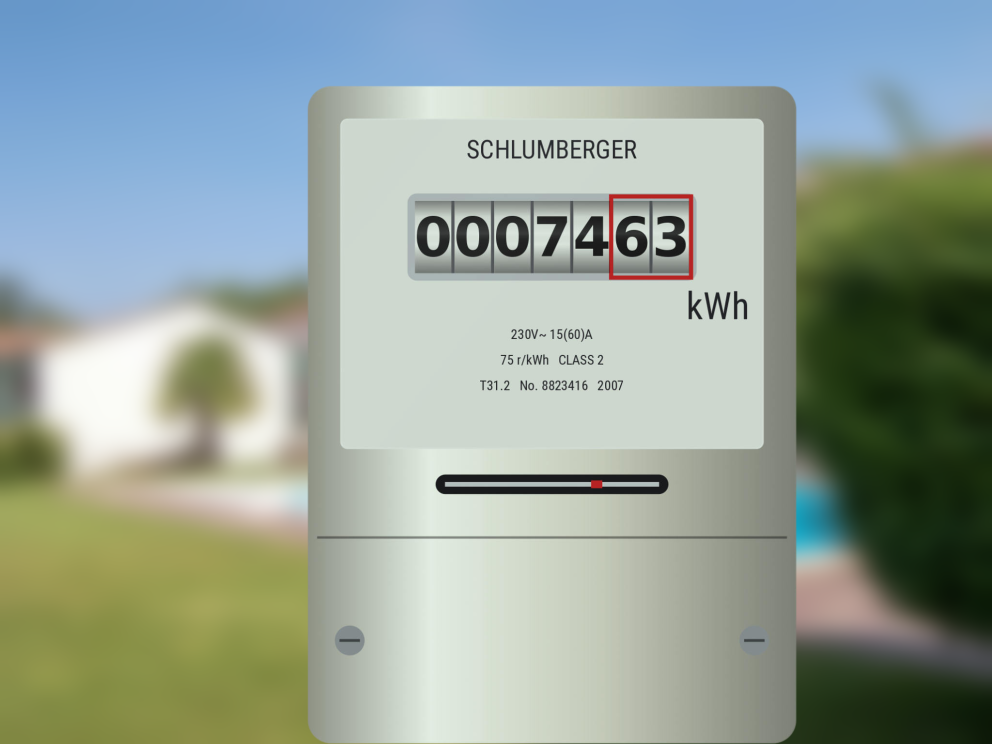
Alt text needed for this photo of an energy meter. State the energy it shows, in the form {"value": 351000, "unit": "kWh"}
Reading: {"value": 74.63, "unit": "kWh"}
